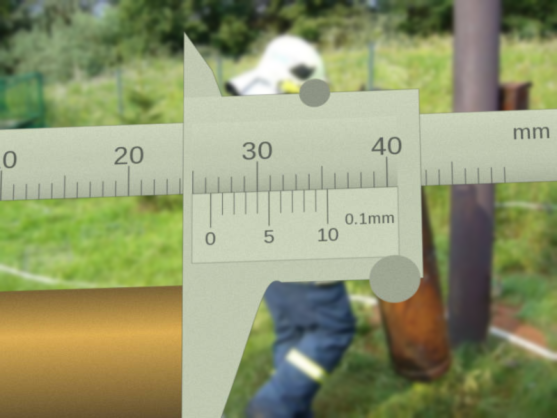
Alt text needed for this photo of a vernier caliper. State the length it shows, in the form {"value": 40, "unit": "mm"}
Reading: {"value": 26.4, "unit": "mm"}
